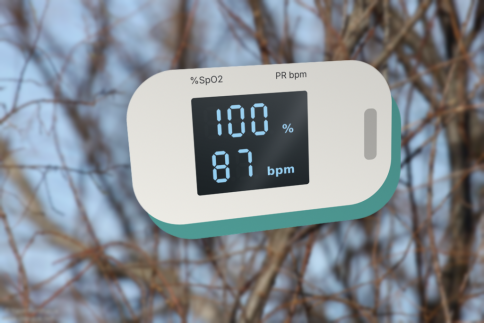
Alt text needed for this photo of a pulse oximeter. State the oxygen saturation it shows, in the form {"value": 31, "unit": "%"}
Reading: {"value": 100, "unit": "%"}
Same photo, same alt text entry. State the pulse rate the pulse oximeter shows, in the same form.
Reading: {"value": 87, "unit": "bpm"}
